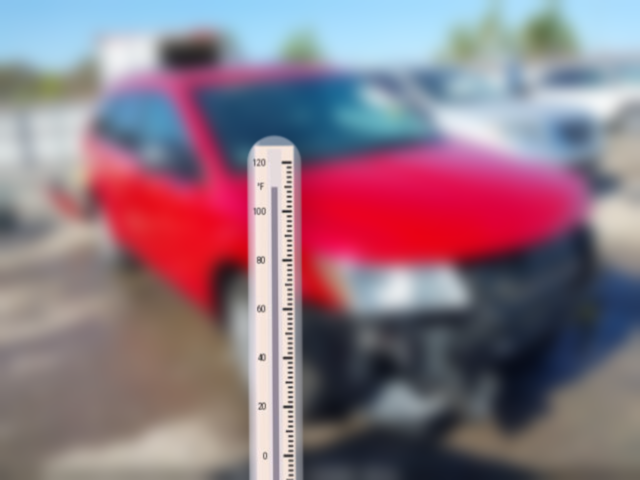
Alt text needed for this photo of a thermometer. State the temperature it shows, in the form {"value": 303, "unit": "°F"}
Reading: {"value": 110, "unit": "°F"}
